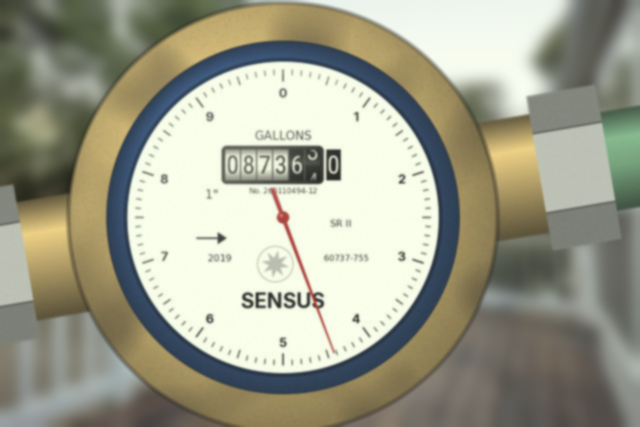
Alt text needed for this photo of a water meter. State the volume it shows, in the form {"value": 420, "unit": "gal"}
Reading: {"value": 873634.4, "unit": "gal"}
